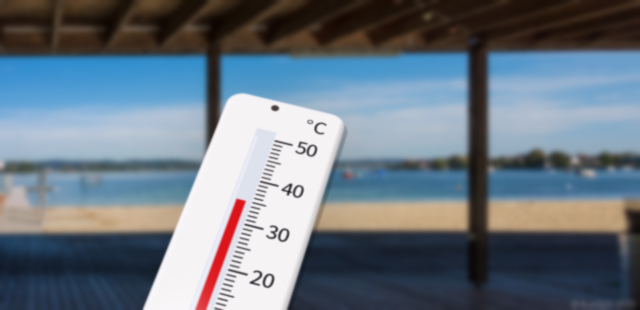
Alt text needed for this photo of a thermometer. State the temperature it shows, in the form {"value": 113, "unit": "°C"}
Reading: {"value": 35, "unit": "°C"}
